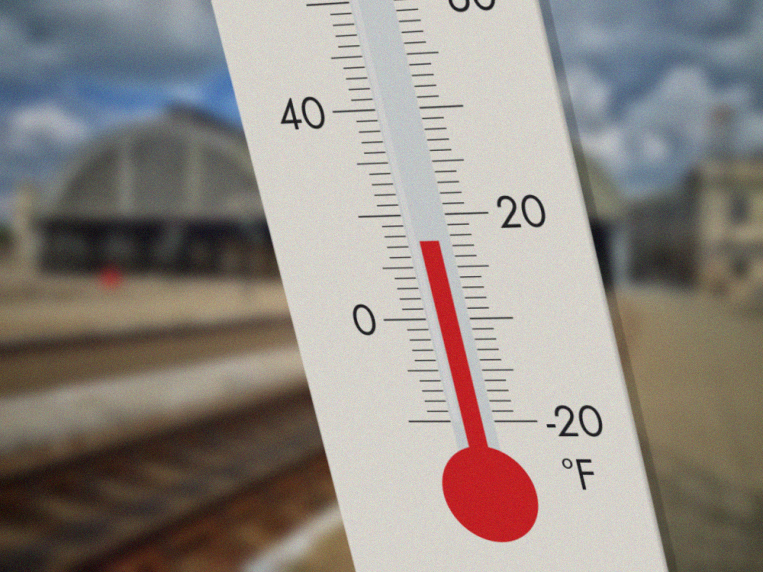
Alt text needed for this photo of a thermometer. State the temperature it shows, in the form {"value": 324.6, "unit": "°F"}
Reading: {"value": 15, "unit": "°F"}
